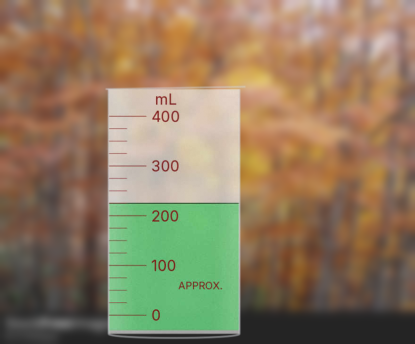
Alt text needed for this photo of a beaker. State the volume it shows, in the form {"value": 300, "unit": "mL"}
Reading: {"value": 225, "unit": "mL"}
